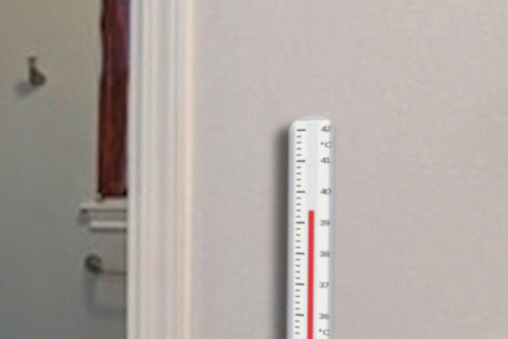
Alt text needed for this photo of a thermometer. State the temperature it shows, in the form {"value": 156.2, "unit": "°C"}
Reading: {"value": 39.4, "unit": "°C"}
